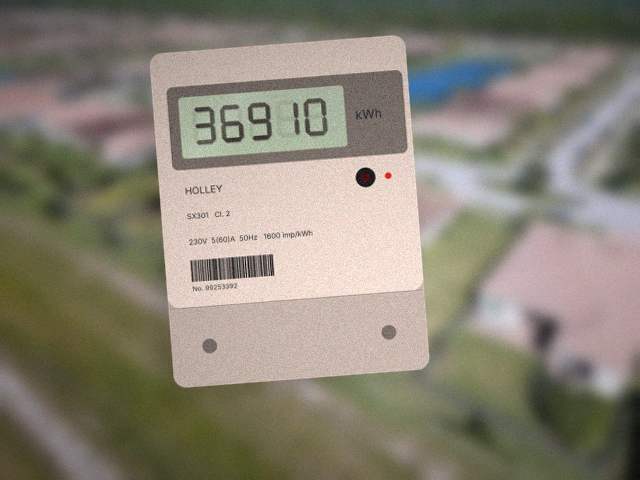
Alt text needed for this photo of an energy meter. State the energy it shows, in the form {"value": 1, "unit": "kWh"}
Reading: {"value": 36910, "unit": "kWh"}
